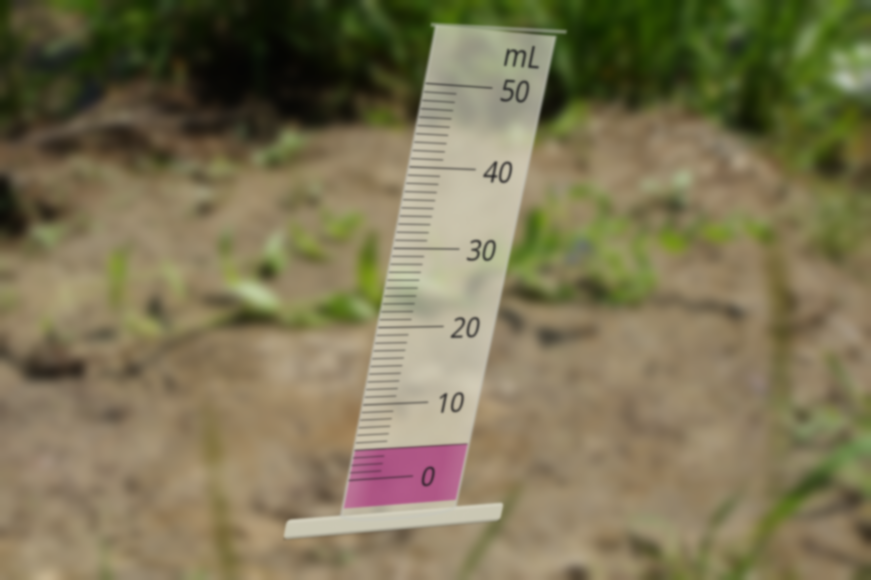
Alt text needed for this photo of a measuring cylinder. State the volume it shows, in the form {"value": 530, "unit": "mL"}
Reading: {"value": 4, "unit": "mL"}
